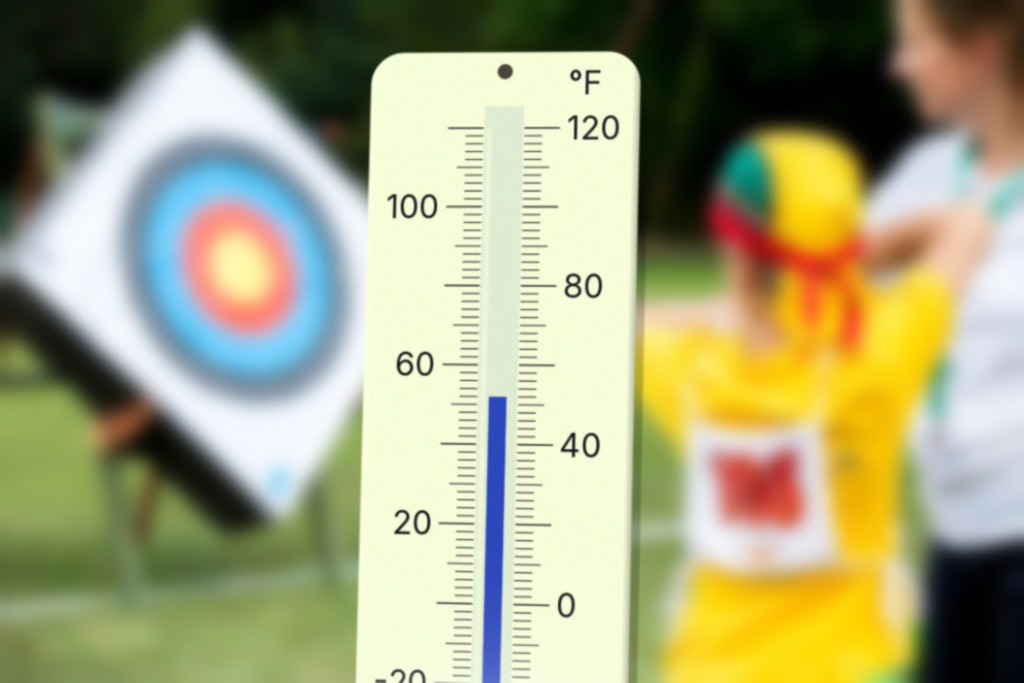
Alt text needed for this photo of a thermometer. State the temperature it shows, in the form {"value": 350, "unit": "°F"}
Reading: {"value": 52, "unit": "°F"}
